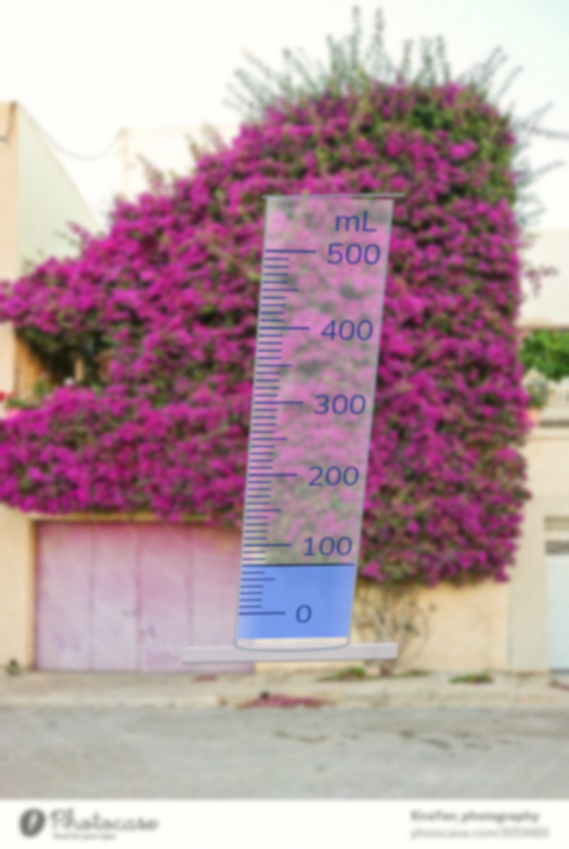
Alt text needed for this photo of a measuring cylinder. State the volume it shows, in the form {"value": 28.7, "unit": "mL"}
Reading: {"value": 70, "unit": "mL"}
